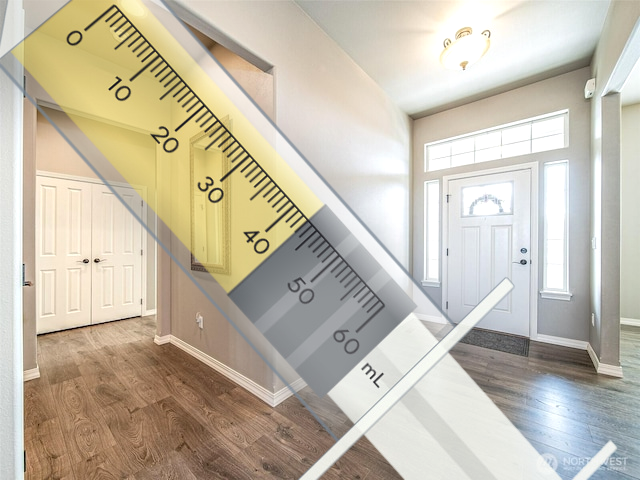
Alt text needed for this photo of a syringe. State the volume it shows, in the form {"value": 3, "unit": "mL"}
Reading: {"value": 43, "unit": "mL"}
